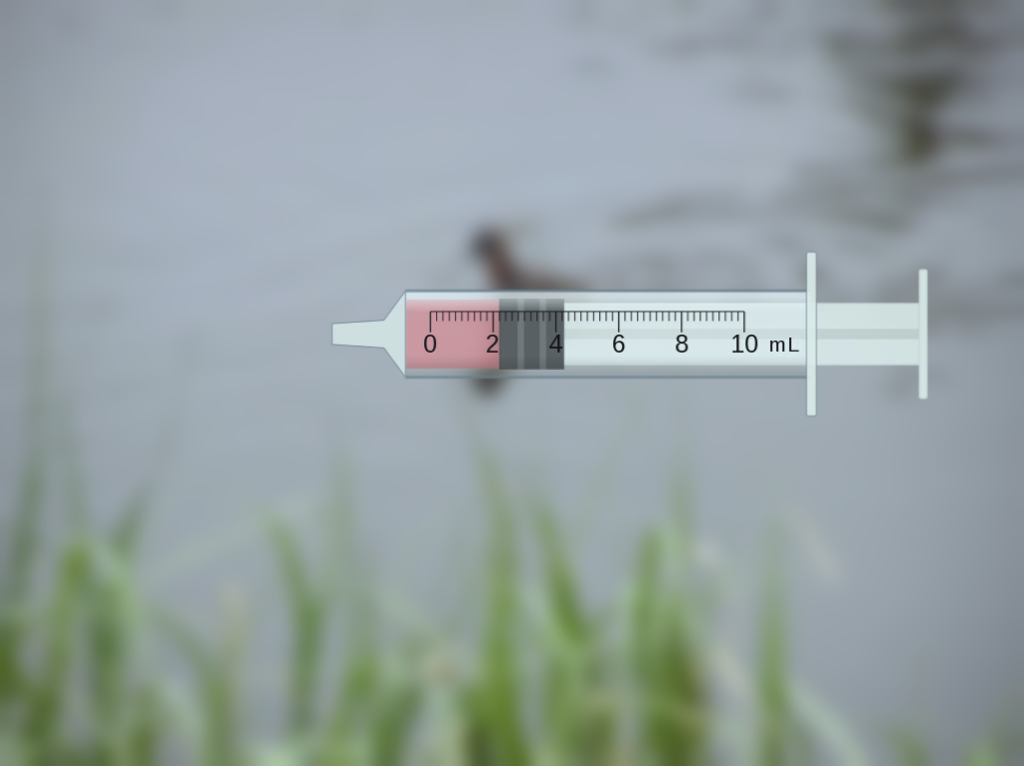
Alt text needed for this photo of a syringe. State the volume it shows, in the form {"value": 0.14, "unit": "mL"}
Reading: {"value": 2.2, "unit": "mL"}
